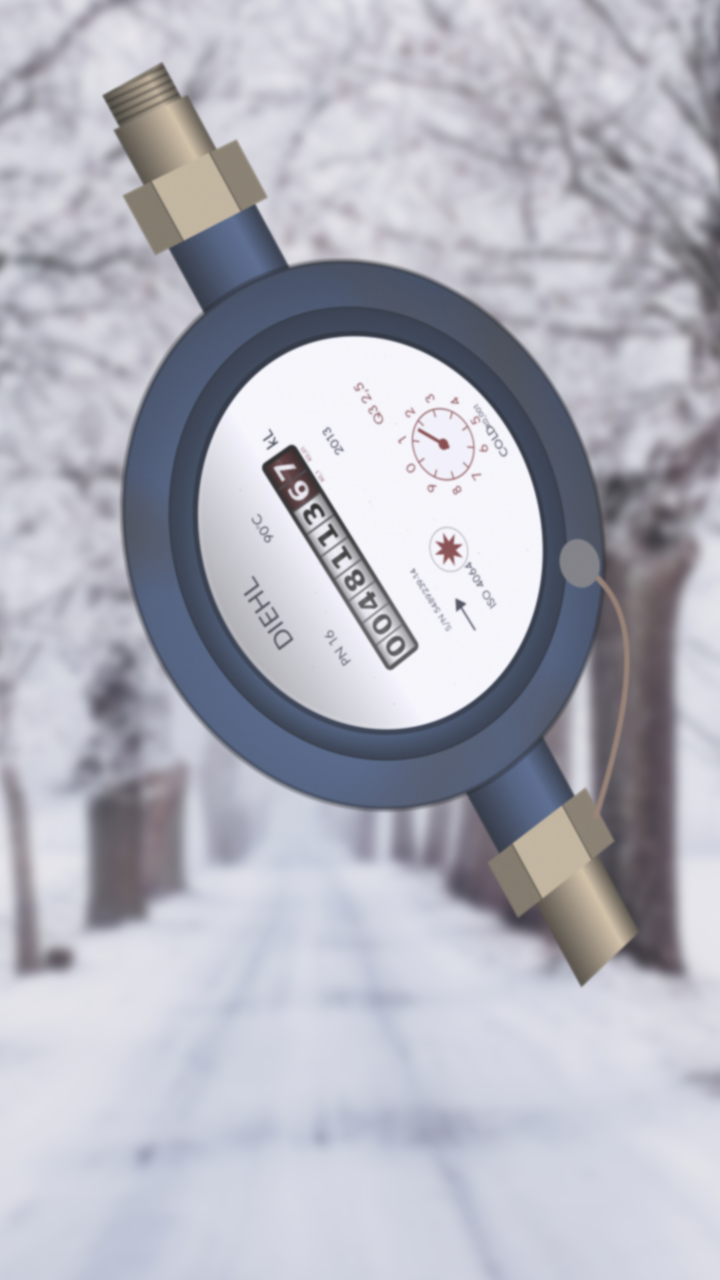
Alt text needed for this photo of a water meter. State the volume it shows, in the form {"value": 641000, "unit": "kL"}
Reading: {"value": 48113.671, "unit": "kL"}
